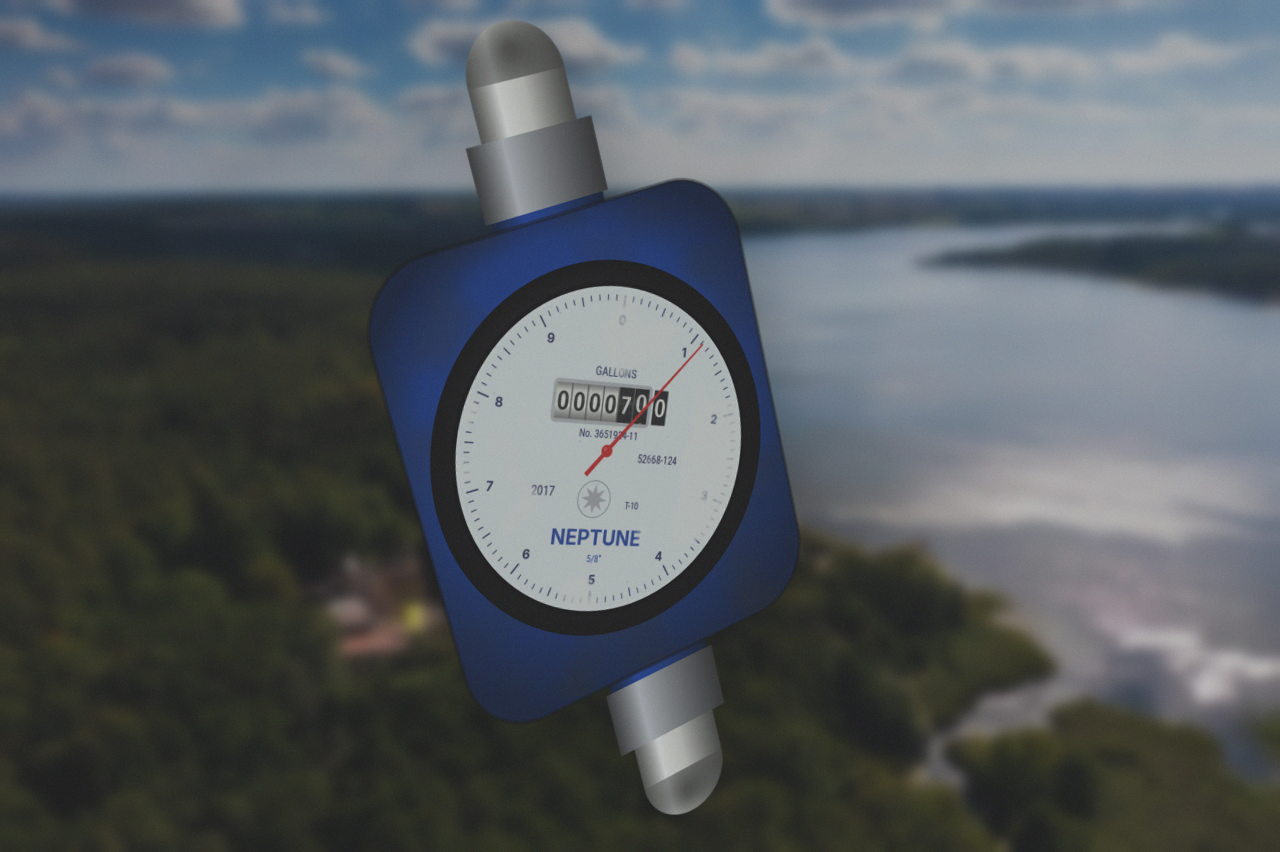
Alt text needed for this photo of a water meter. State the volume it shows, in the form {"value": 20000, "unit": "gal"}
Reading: {"value": 701.1, "unit": "gal"}
